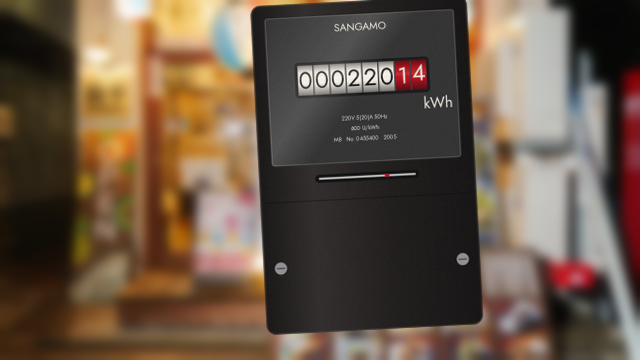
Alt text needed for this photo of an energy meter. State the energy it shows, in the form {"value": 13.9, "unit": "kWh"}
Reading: {"value": 220.14, "unit": "kWh"}
